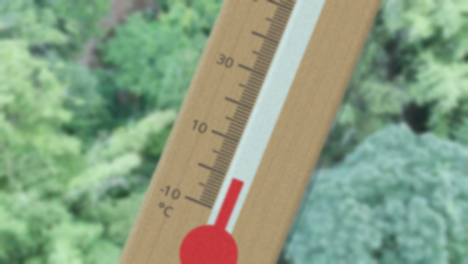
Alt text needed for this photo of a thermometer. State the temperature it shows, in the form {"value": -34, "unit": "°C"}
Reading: {"value": 0, "unit": "°C"}
